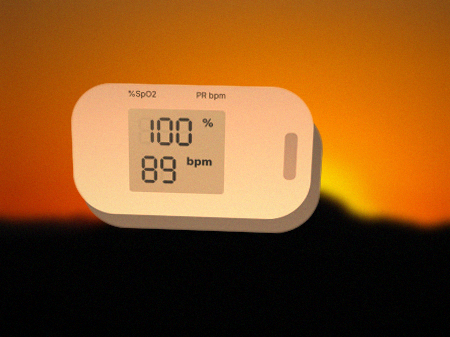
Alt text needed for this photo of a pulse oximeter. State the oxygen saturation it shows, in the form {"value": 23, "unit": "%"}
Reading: {"value": 100, "unit": "%"}
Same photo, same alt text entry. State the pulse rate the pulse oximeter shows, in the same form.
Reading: {"value": 89, "unit": "bpm"}
